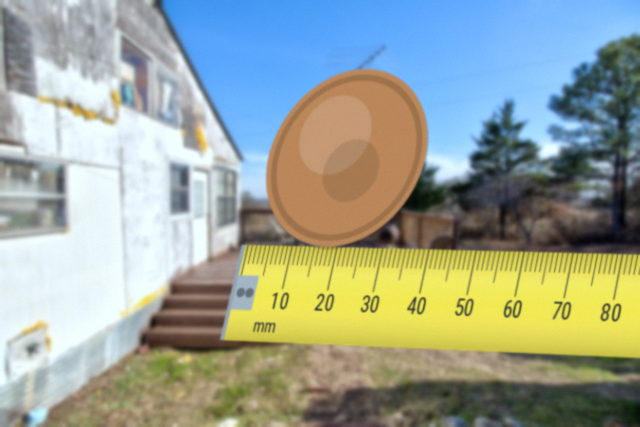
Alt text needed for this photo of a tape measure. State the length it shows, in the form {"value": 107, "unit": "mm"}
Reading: {"value": 35, "unit": "mm"}
